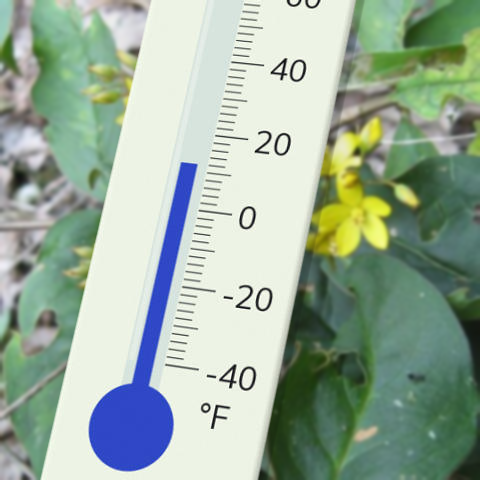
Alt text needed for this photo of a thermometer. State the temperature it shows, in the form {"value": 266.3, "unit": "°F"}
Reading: {"value": 12, "unit": "°F"}
